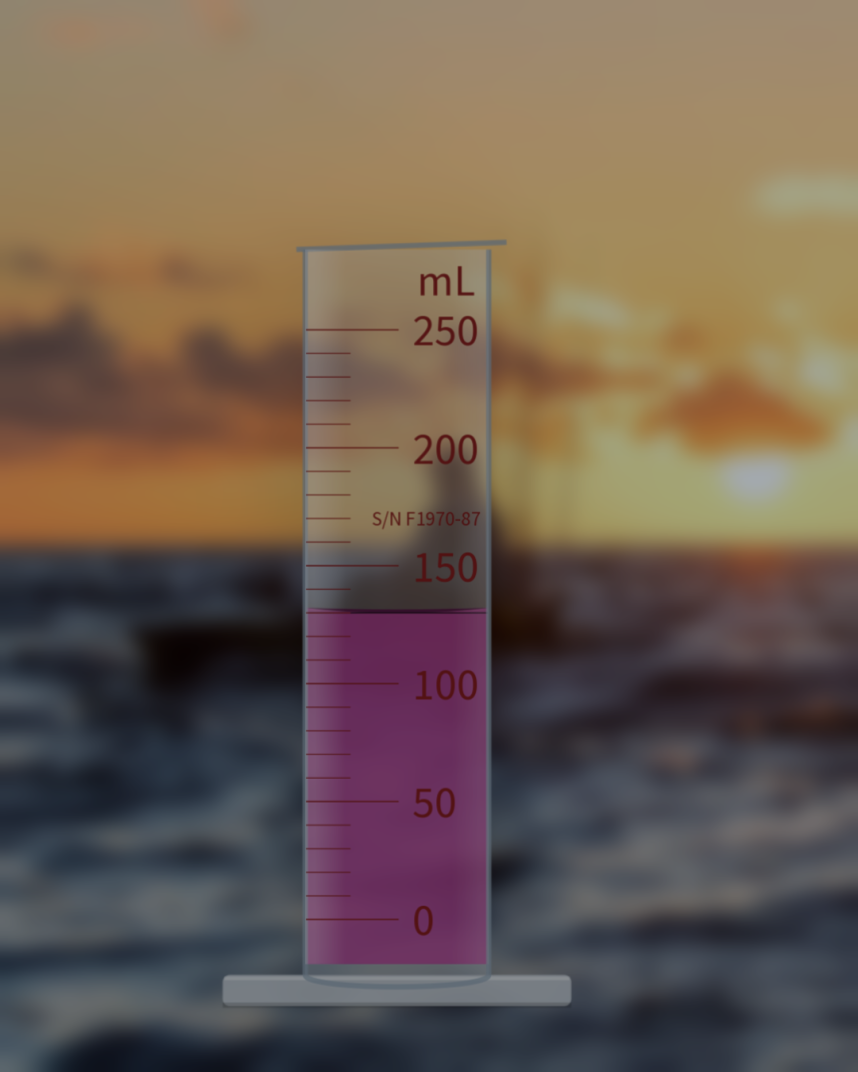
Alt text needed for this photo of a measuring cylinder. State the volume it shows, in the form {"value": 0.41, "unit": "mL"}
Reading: {"value": 130, "unit": "mL"}
